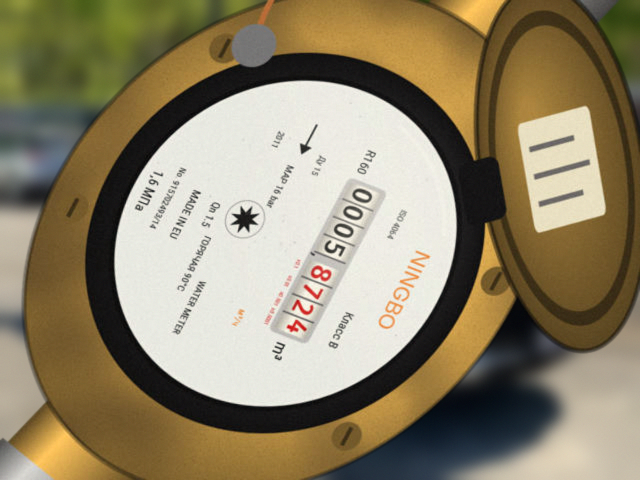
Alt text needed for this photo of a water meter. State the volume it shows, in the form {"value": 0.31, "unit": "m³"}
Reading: {"value": 5.8724, "unit": "m³"}
